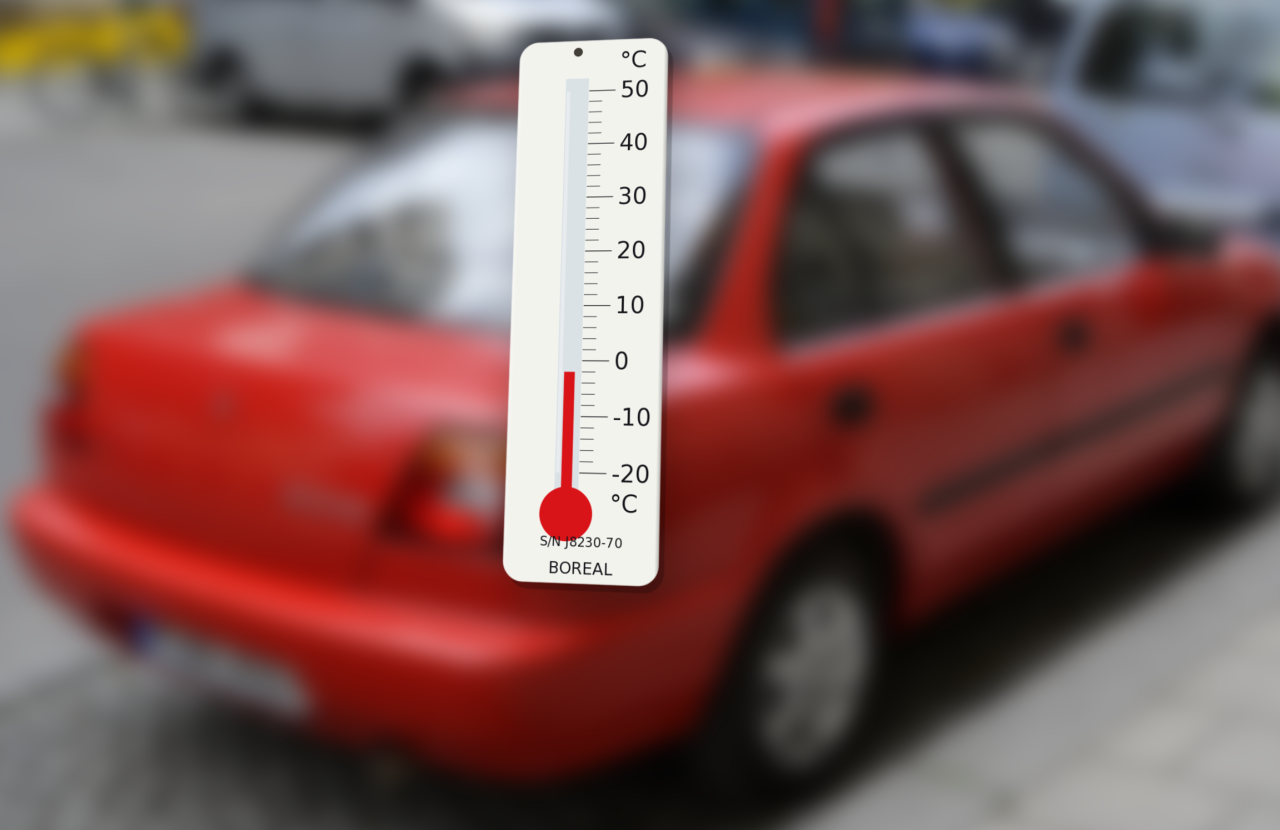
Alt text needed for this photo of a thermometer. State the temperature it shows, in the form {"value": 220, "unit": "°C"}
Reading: {"value": -2, "unit": "°C"}
